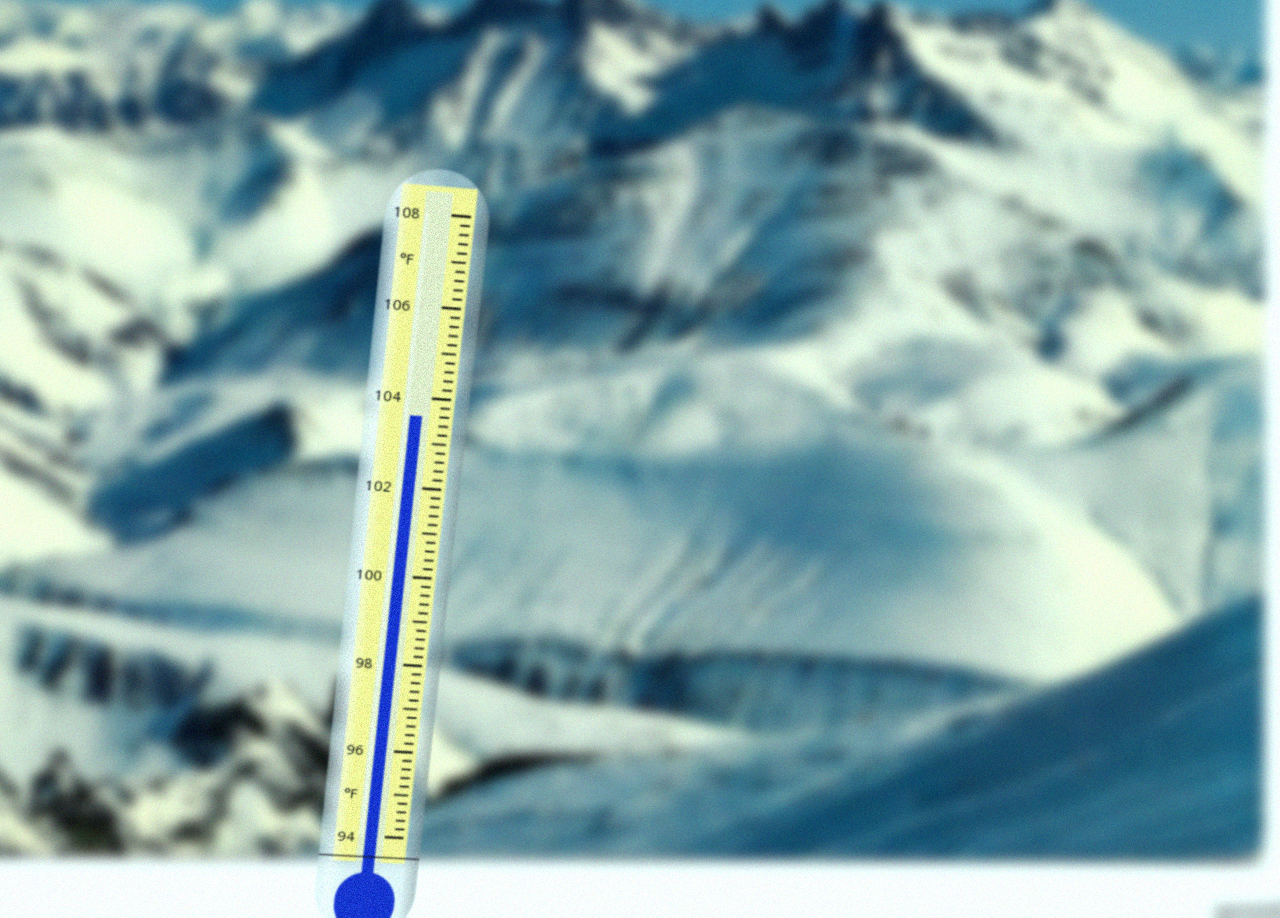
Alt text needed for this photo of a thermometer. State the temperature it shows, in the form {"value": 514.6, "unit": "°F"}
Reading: {"value": 103.6, "unit": "°F"}
